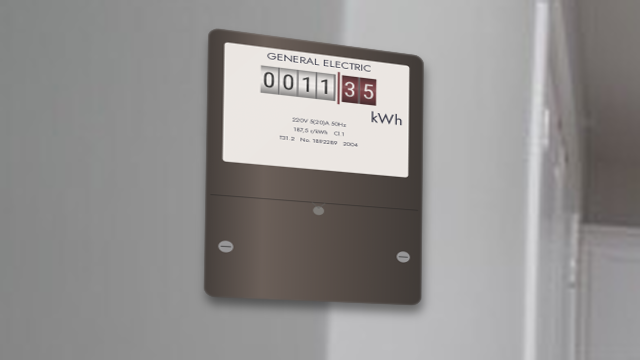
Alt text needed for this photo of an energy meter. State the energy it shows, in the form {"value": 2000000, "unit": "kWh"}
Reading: {"value": 11.35, "unit": "kWh"}
